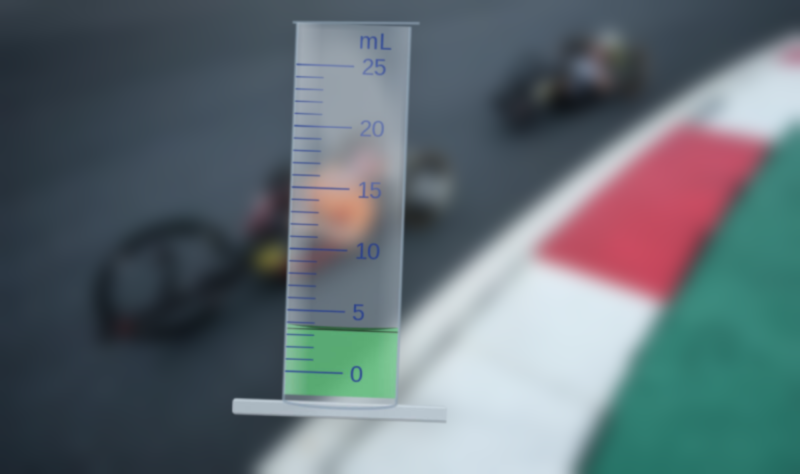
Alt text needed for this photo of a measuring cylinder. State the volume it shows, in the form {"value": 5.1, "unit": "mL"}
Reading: {"value": 3.5, "unit": "mL"}
